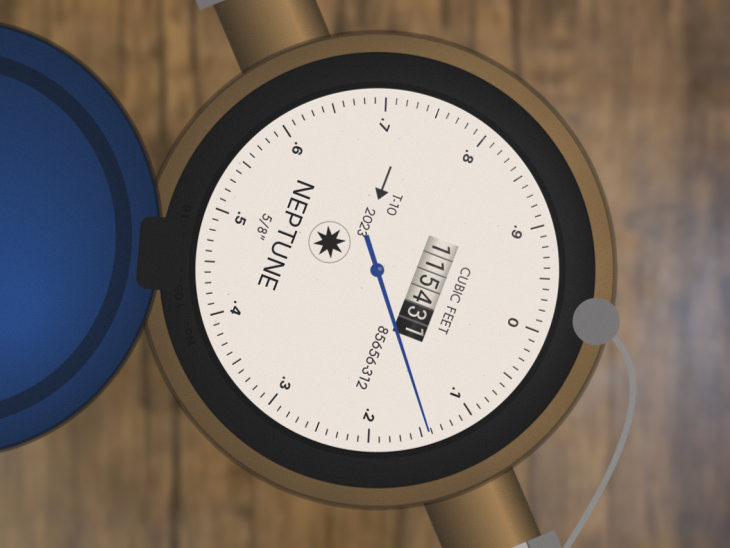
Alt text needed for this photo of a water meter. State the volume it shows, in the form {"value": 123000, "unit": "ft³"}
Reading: {"value": 115431.14, "unit": "ft³"}
